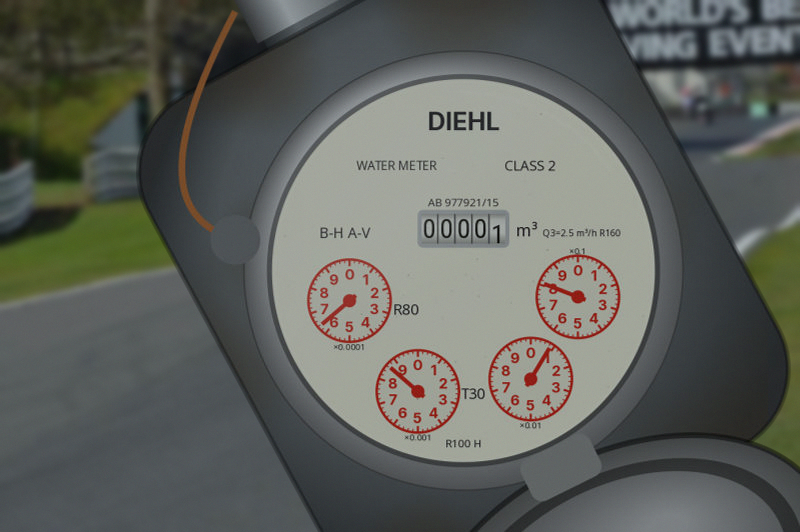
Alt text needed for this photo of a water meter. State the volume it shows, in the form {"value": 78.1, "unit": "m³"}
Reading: {"value": 0.8086, "unit": "m³"}
